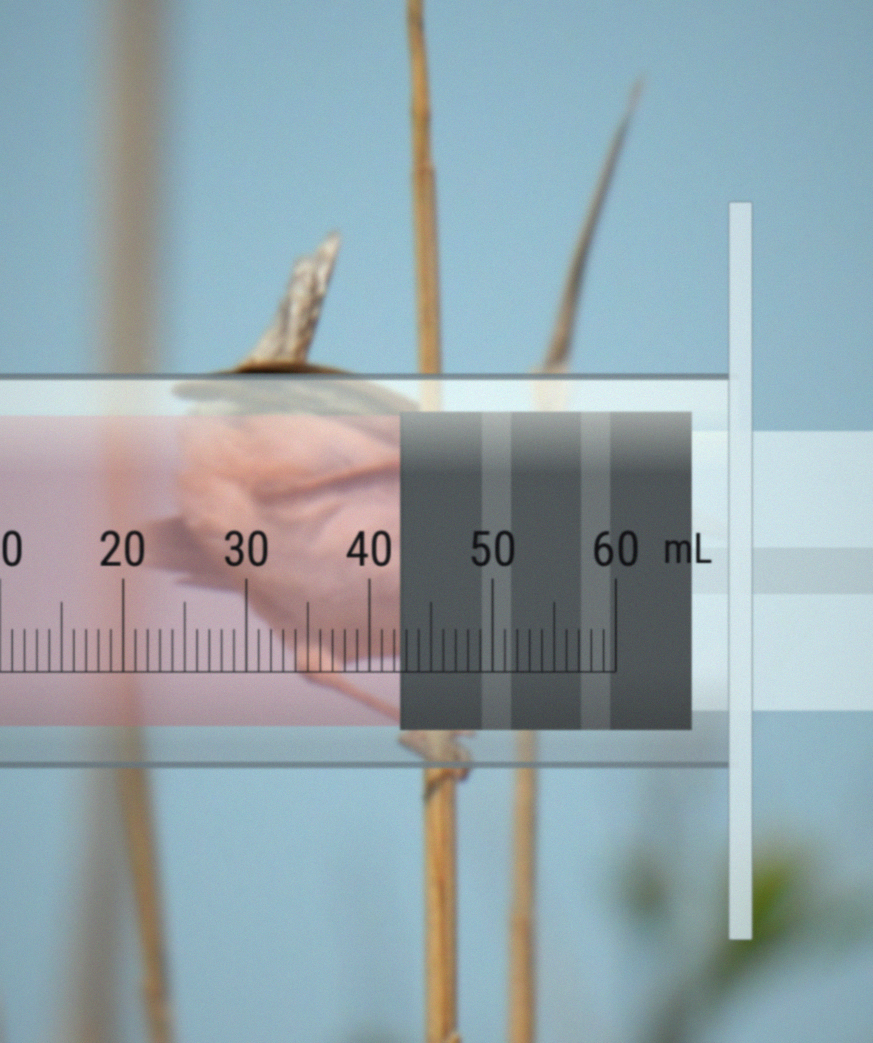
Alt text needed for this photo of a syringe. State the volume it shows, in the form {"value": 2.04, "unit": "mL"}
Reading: {"value": 42.5, "unit": "mL"}
